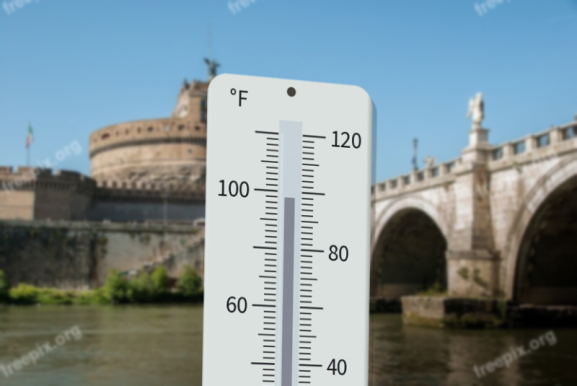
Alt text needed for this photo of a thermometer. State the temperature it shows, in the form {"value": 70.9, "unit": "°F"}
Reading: {"value": 98, "unit": "°F"}
